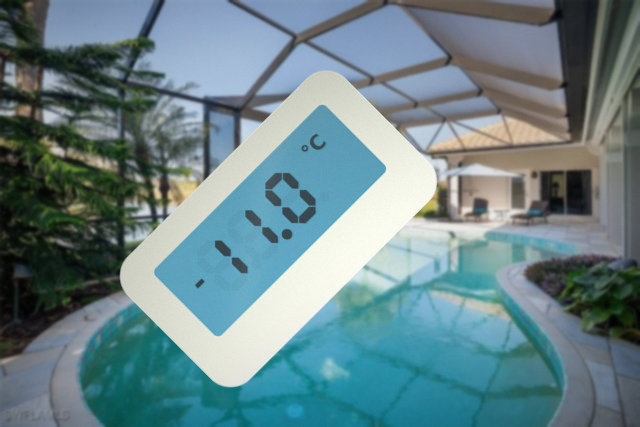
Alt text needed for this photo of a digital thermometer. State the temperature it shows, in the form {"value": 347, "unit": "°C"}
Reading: {"value": -11.0, "unit": "°C"}
